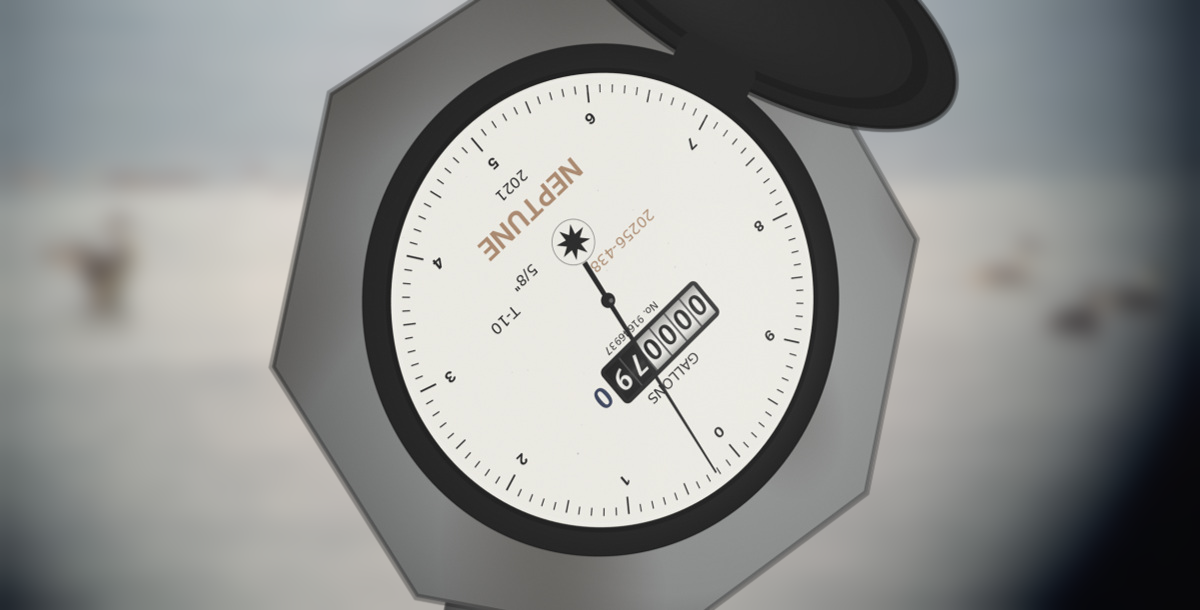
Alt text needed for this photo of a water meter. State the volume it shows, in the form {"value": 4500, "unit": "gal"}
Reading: {"value": 790.2, "unit": "gal"}
